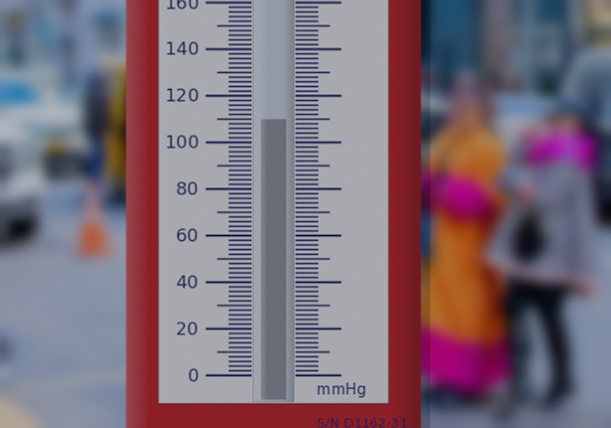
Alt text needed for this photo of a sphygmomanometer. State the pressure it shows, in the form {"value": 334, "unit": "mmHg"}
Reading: {"value": 110, "unit": "mmHg"}
